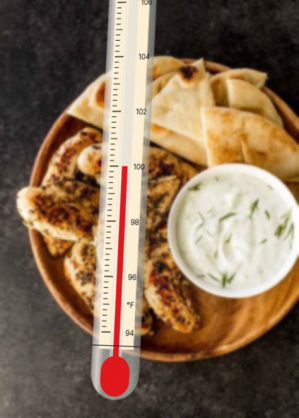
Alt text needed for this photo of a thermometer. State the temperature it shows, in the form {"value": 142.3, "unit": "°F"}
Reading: {"value": 100, "unit": "°F"}
